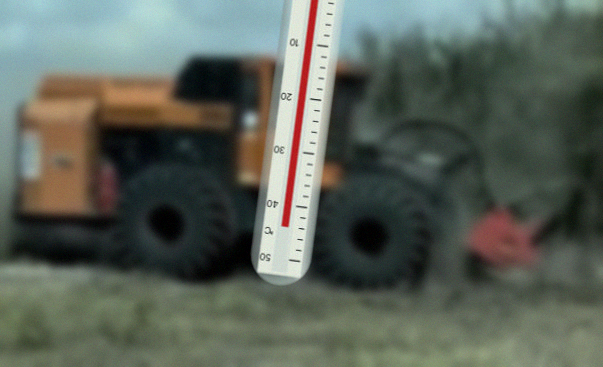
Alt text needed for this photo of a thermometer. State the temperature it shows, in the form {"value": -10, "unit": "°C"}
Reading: {"value": 44, "unit": "°C"}
